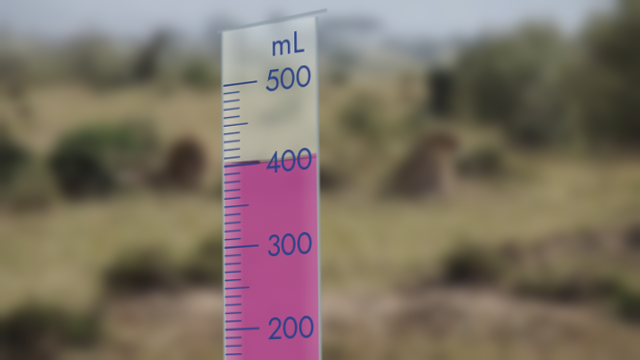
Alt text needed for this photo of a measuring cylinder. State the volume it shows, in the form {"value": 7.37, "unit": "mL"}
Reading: {"value": 400, "unit": "mL"}
